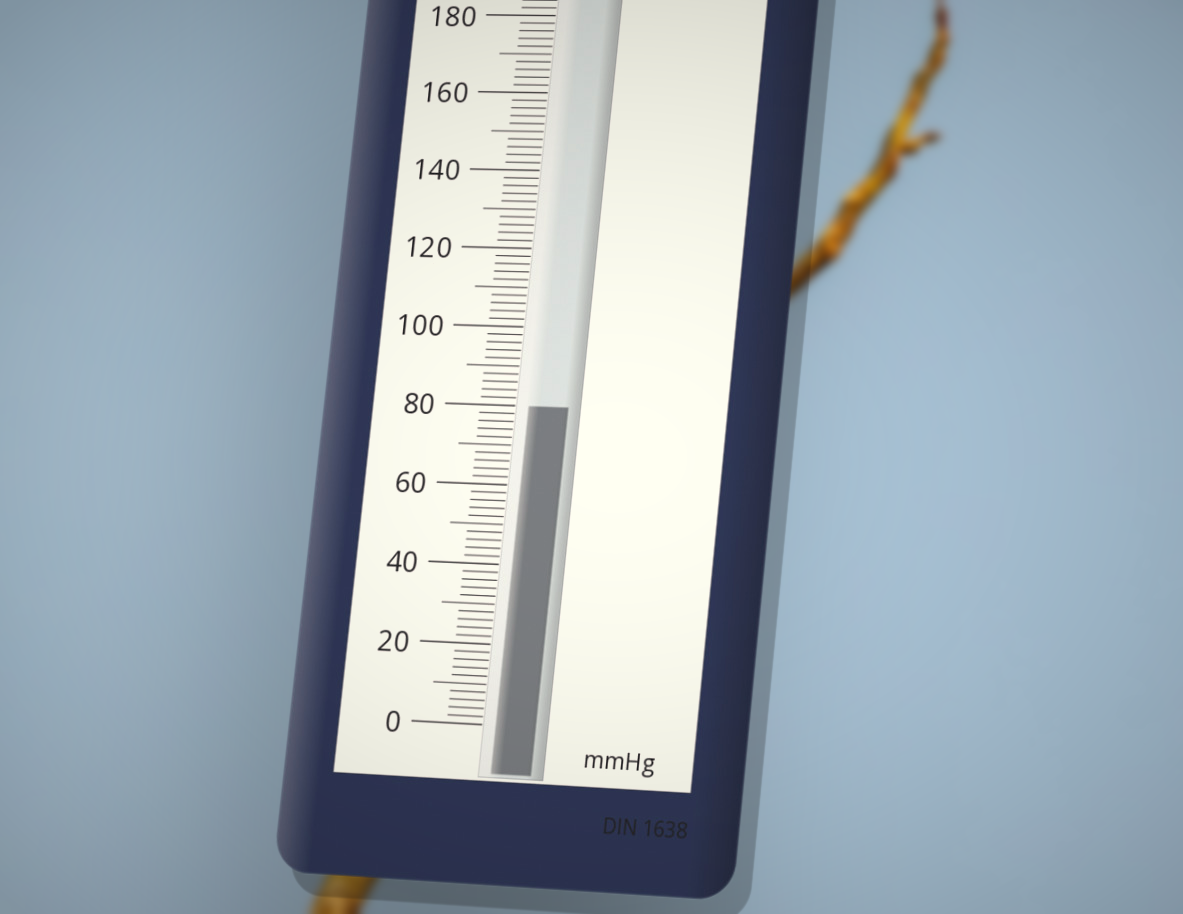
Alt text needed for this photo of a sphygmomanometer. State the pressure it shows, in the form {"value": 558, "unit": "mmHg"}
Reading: {"value": 80, "unit": "mmHg"}
